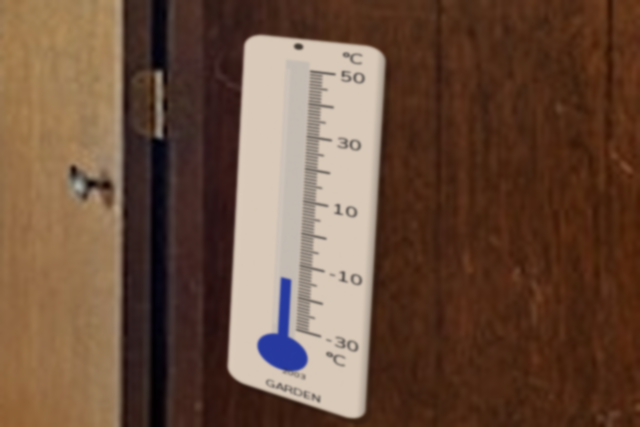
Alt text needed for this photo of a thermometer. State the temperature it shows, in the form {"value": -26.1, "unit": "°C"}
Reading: {"value": -15, "unit": "°C"}
